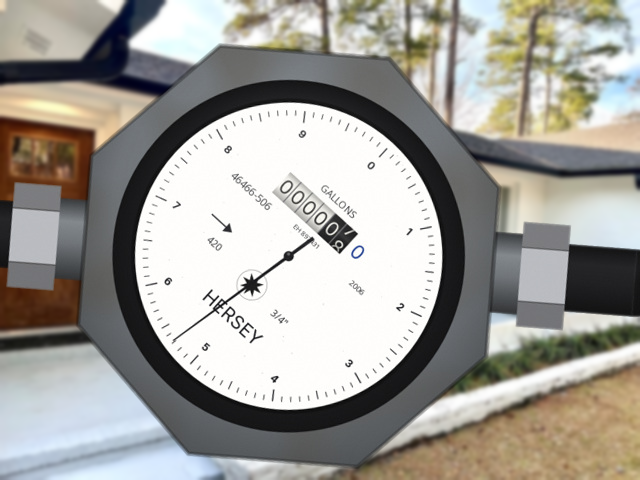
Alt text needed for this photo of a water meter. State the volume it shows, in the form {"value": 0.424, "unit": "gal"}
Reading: {"value": 75.3, "unit": "gal"}
